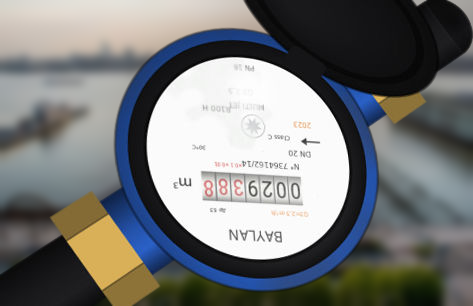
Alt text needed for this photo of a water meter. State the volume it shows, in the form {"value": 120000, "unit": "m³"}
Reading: {"value": 29.388, "unit": "m³"}
